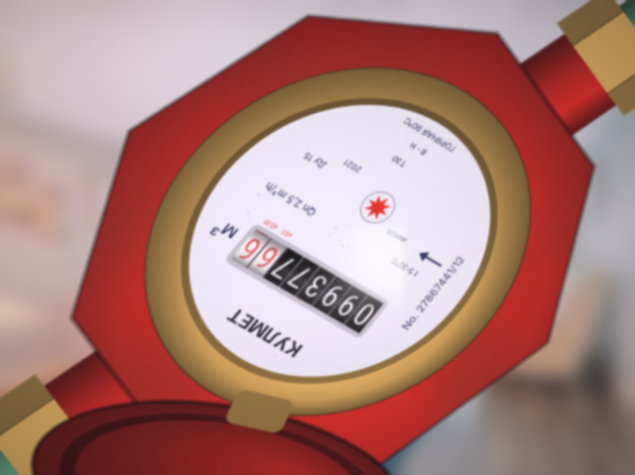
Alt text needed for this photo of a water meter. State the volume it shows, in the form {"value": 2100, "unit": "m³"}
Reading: {"value": 99377.66, "unit": "m³"}
